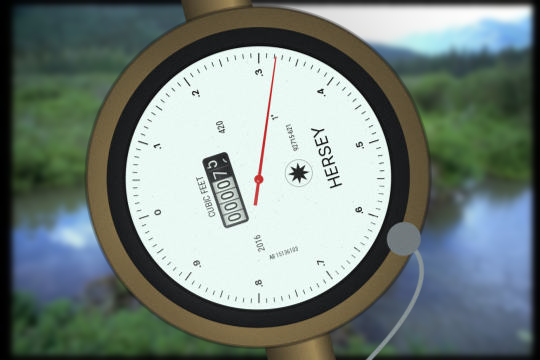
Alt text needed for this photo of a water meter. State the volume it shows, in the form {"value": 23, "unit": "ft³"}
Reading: {"value": 75.32, "unit": "ft³"}
